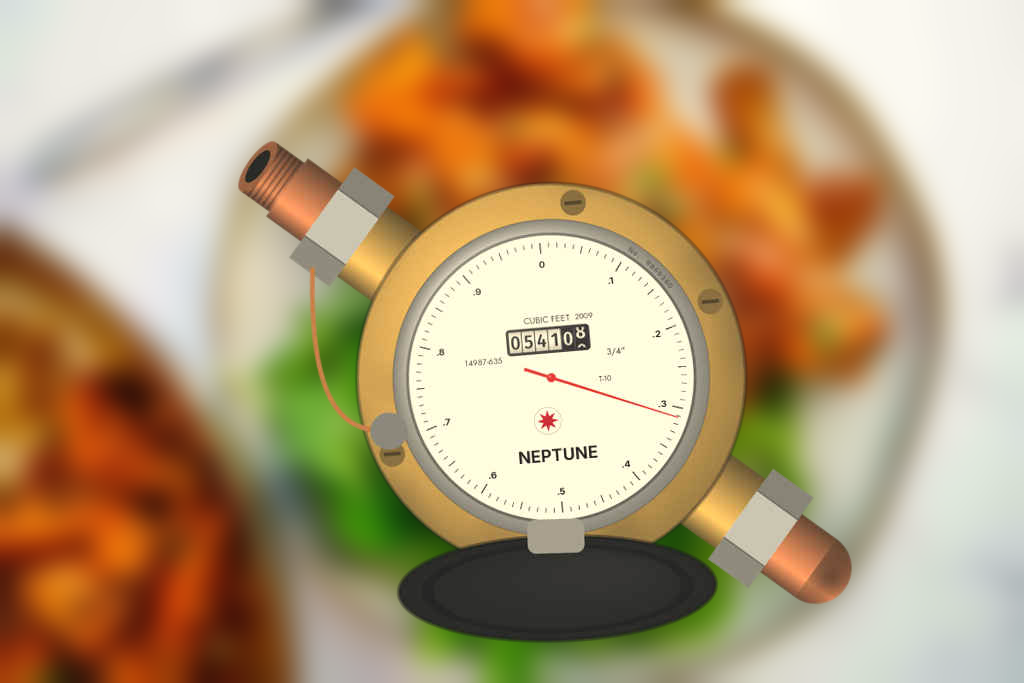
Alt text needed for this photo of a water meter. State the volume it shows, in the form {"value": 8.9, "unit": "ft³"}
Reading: {"value": 54108.31, "unit": "ft³"}
